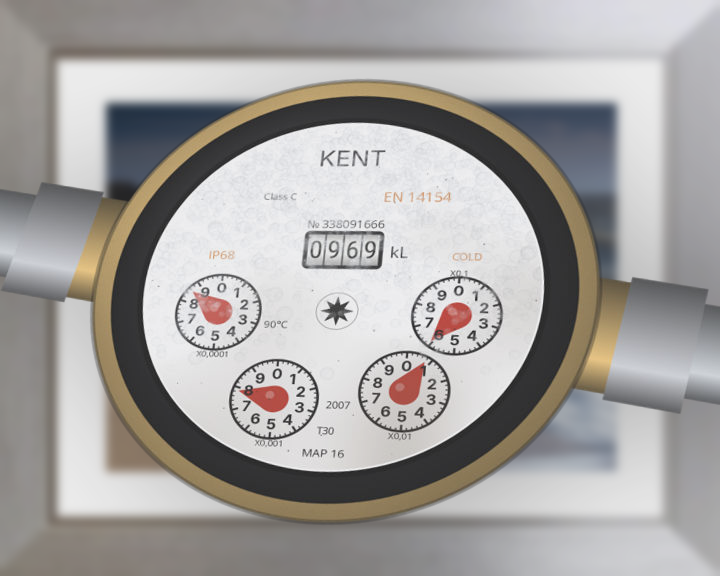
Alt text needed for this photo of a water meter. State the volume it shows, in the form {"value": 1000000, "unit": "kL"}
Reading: {"value": 969.6078, "unit": "kL"}
